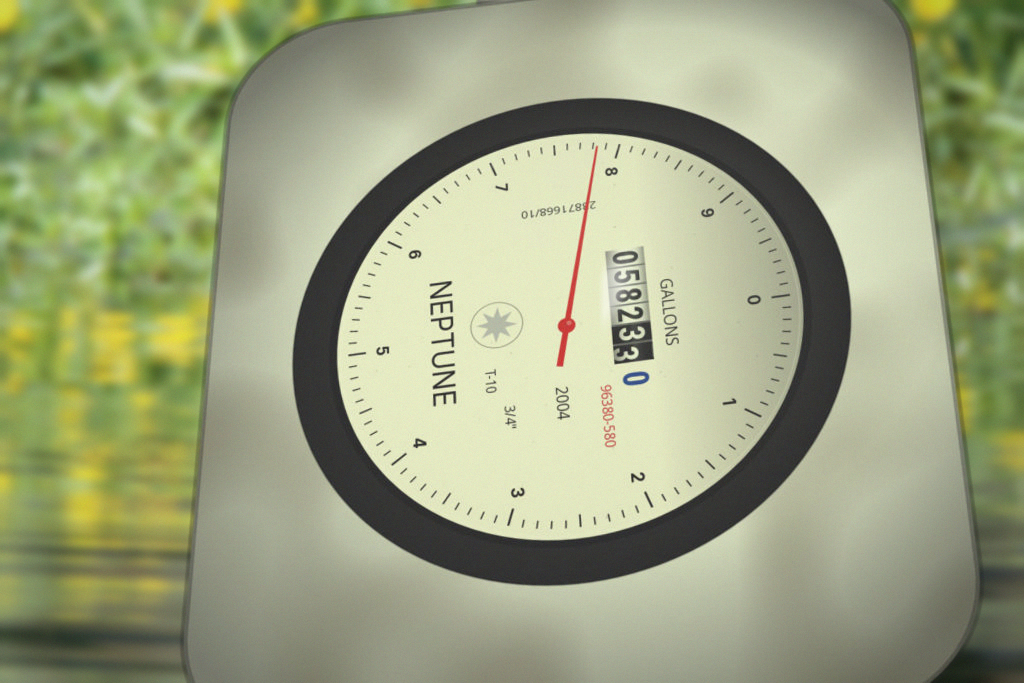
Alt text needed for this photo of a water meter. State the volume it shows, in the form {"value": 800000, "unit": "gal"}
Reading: {"value": 582327.8, "unit": "gal"}
